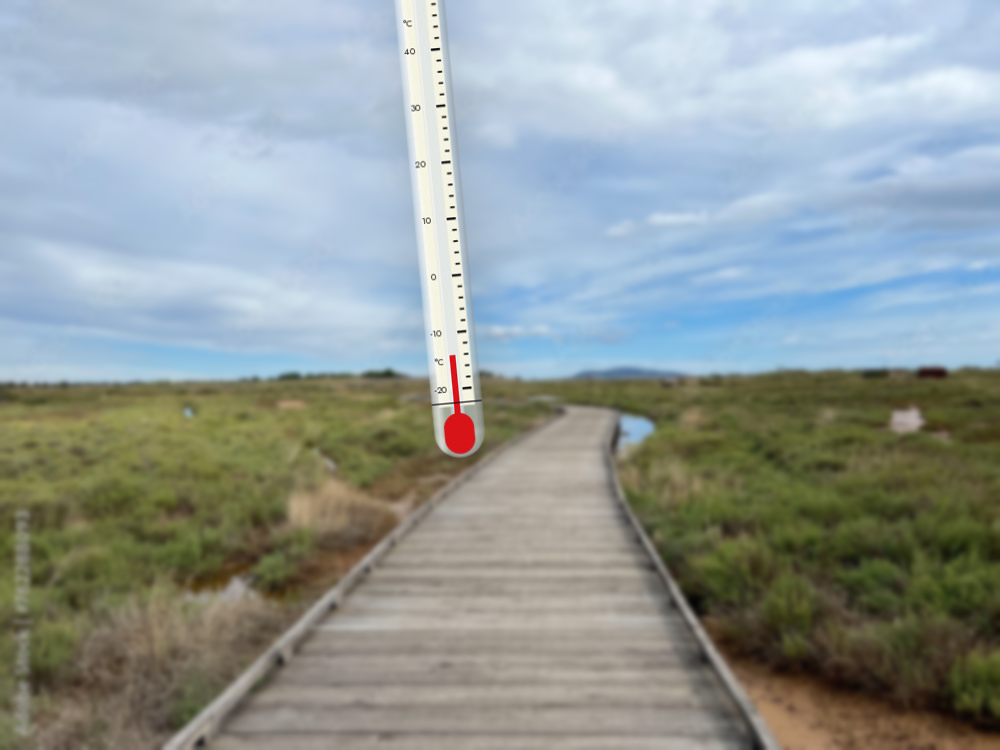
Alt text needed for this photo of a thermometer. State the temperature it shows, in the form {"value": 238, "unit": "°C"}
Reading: {"value": -14, "unit": "°C"}
